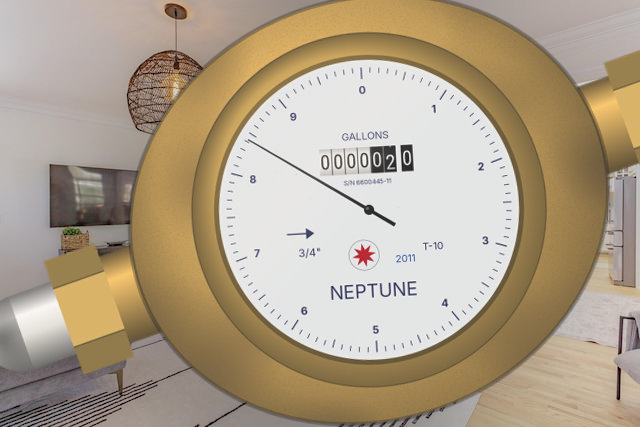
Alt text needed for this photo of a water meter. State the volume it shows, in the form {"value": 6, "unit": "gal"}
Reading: {"value": 18.4, "unit": "gal"}
